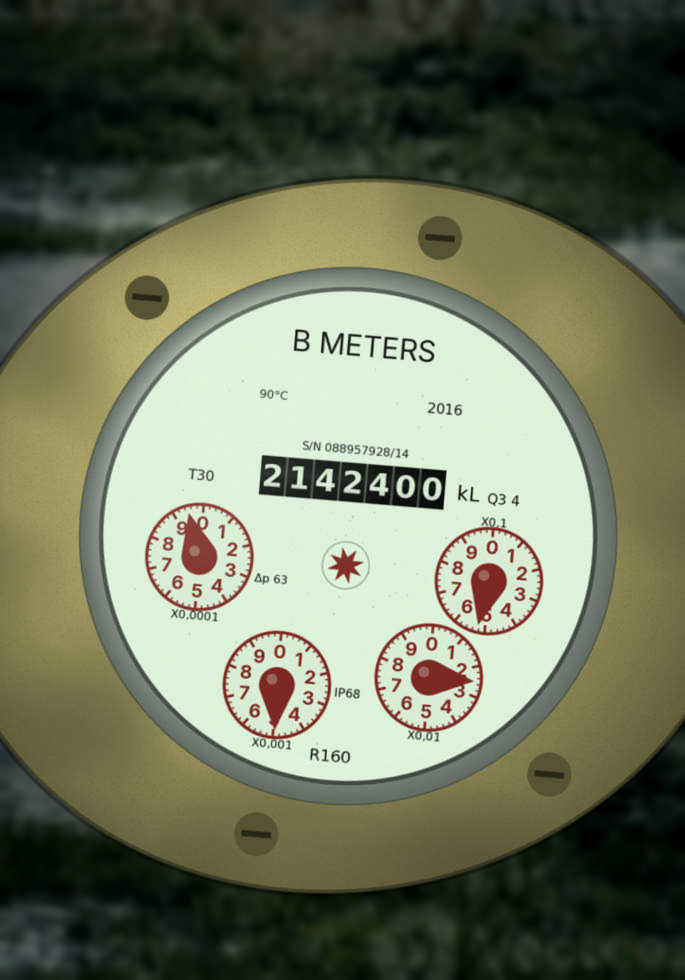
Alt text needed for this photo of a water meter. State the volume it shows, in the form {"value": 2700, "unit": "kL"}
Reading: {"value": 2142400.5249, "unit": "kL"}
